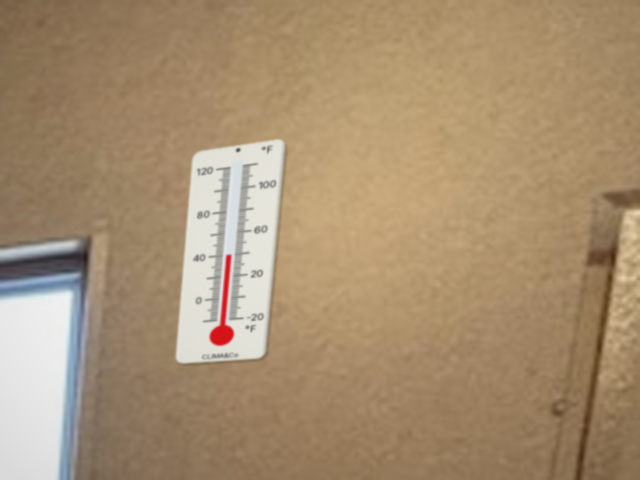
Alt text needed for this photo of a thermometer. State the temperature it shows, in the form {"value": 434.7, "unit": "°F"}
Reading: {"value": 40, "unit": "°F"}
